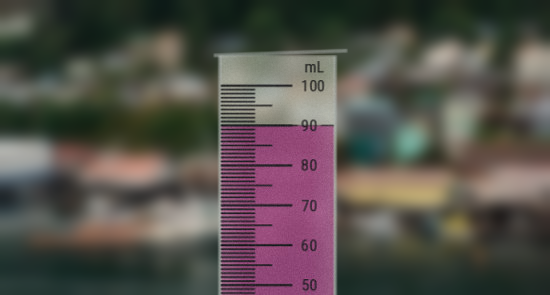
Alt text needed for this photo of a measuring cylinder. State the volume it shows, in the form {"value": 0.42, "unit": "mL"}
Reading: {"value": 90, "unit": "mL"}
